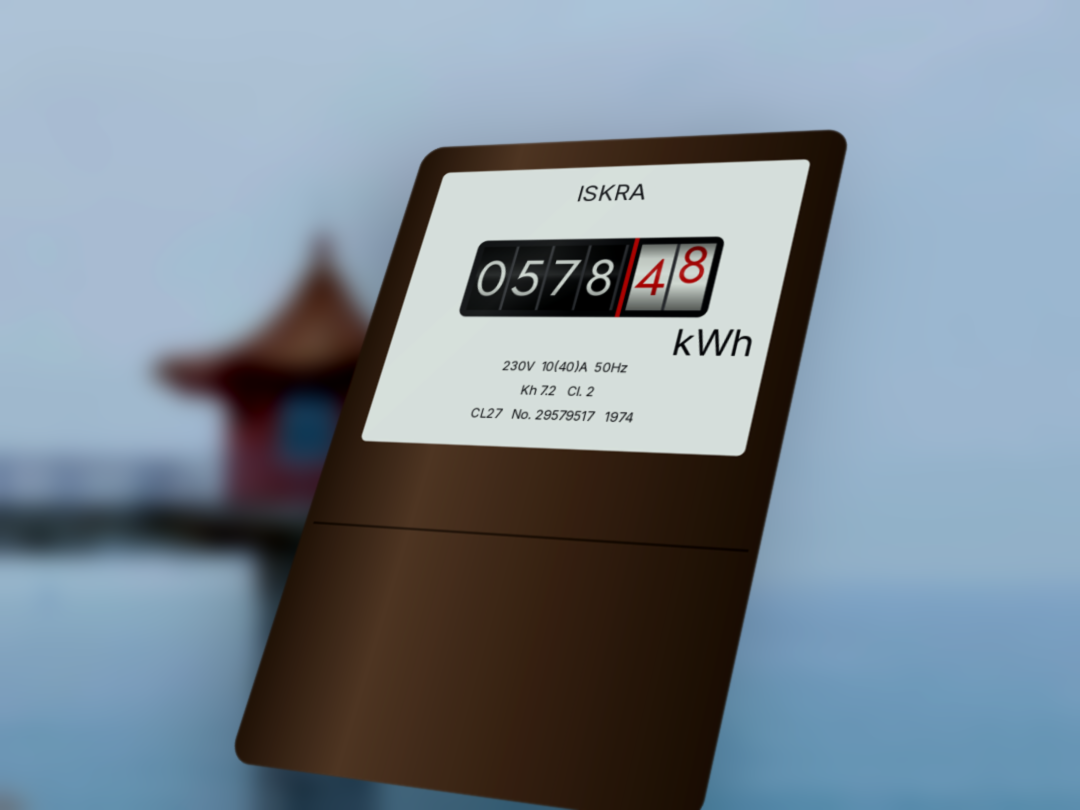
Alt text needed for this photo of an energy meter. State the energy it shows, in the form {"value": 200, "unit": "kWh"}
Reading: {"value": 578.48, "unit": "kWh"}
